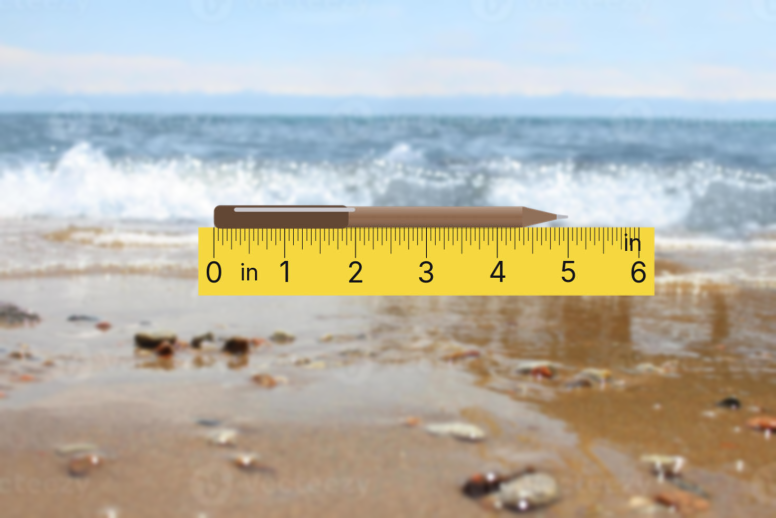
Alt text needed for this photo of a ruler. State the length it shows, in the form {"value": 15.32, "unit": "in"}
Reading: {"value": 5, "unit": "in"}
